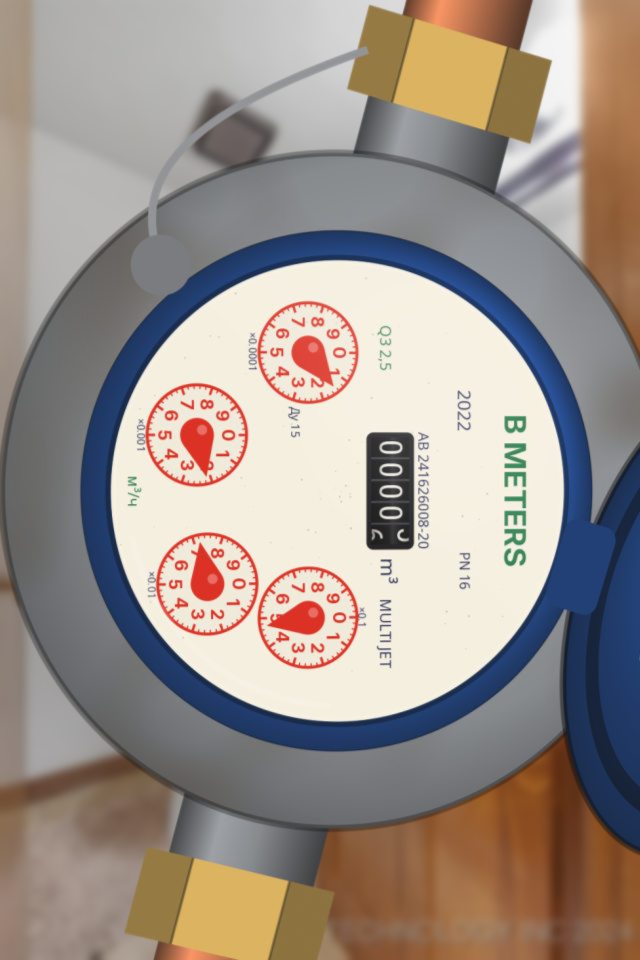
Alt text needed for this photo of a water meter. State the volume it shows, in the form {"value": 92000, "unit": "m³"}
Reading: {"value": 5.4721, "unit": "m³"}
